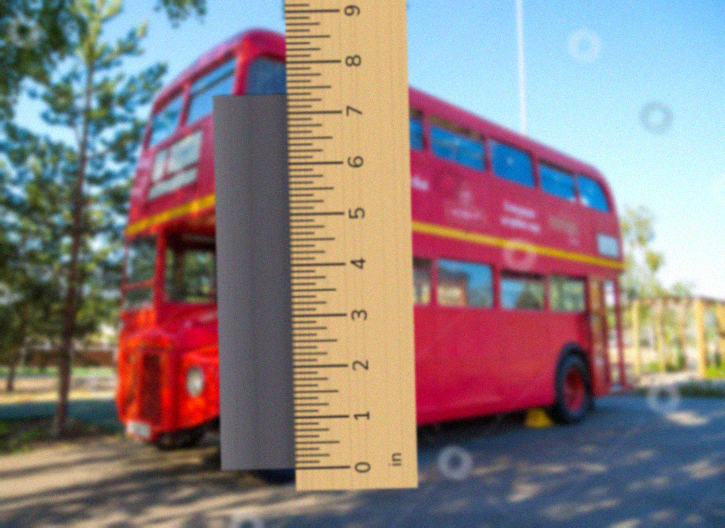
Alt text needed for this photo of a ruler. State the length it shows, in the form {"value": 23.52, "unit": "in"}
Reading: {"value": 7.375, "unit": "in"}
